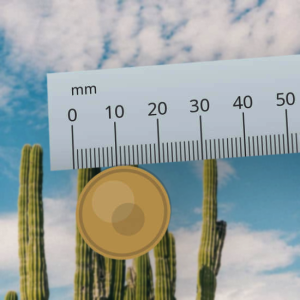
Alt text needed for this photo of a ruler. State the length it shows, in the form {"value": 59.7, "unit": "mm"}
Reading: {"value": 22, "unit": "mm"}
